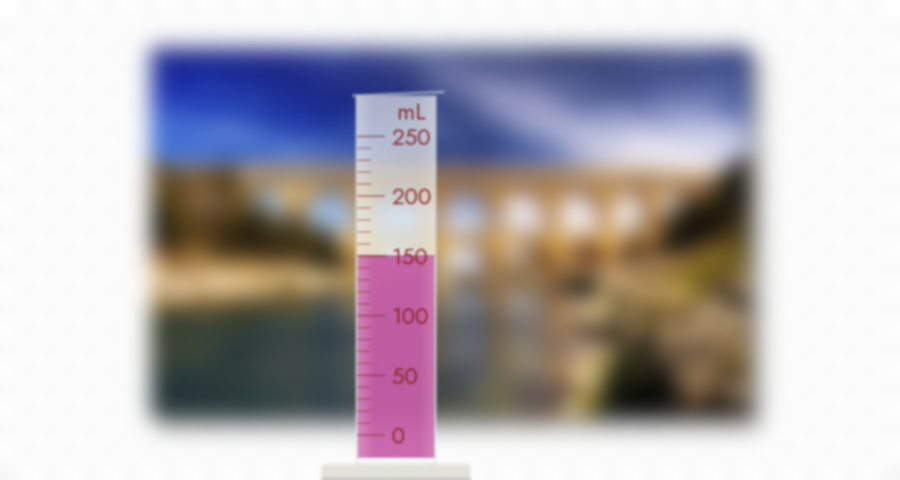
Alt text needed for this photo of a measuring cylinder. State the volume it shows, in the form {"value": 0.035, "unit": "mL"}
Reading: {"value": 150, "unit": "mL"}
